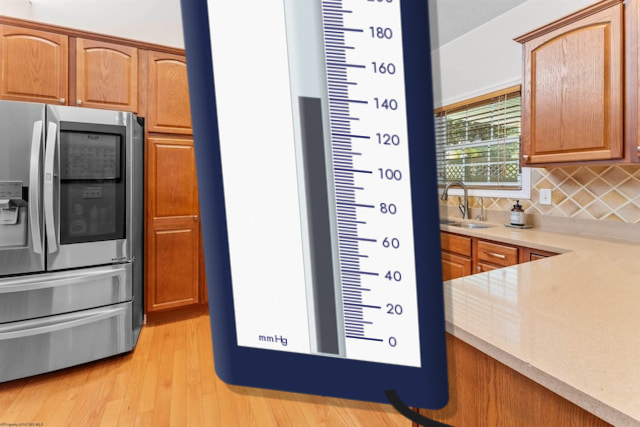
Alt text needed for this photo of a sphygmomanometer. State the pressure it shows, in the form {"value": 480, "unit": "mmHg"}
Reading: {"value": 140, "unit": "mmHg"}
